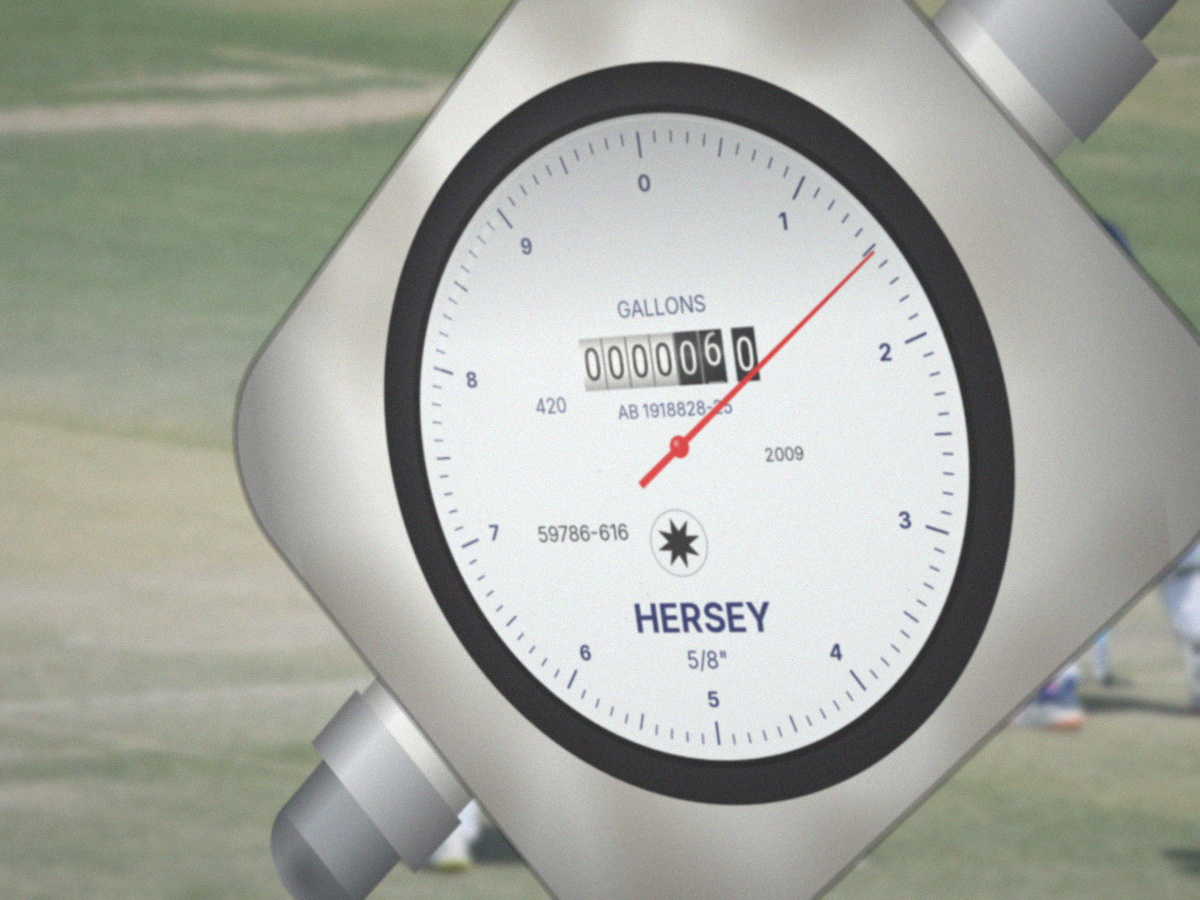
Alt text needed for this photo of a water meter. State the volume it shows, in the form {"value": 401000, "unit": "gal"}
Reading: {"value": 61.5, "unit": "gal"}
